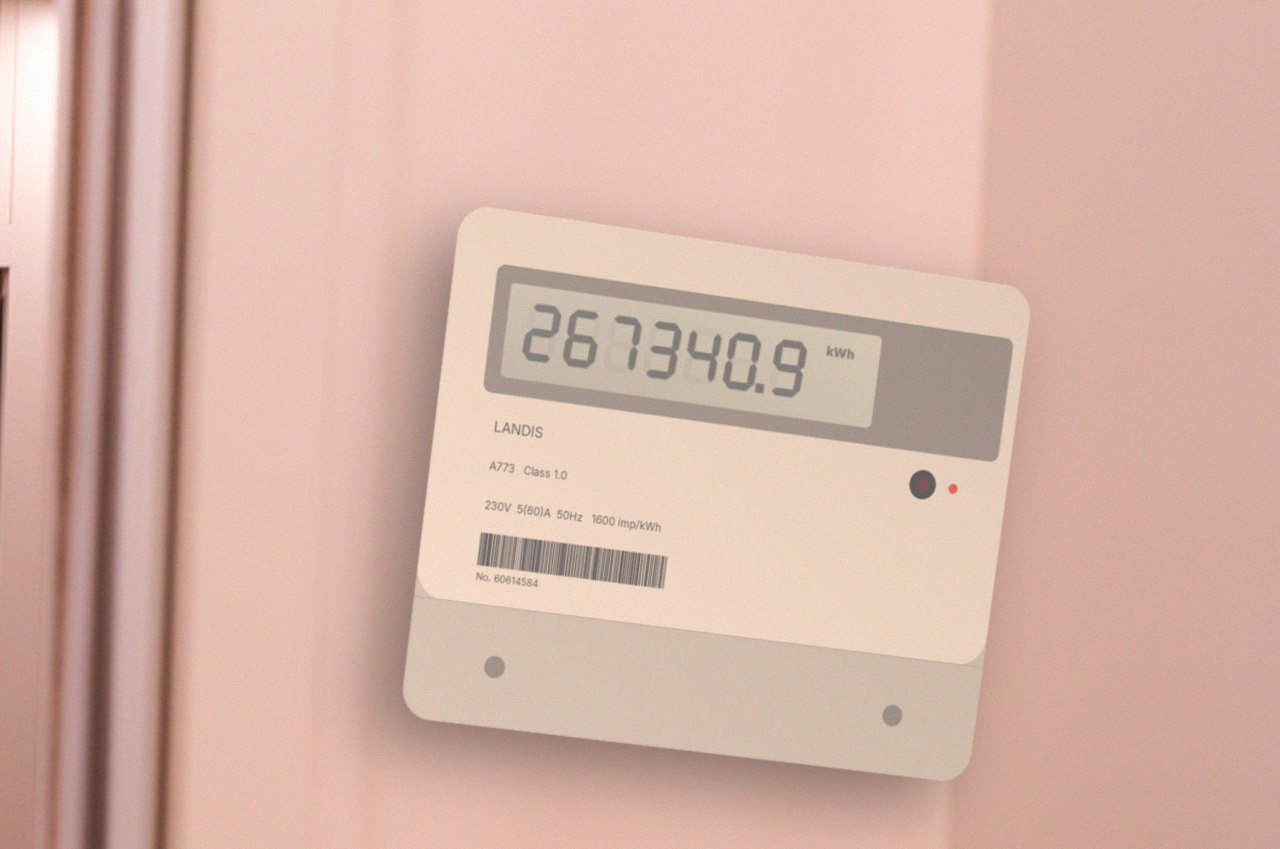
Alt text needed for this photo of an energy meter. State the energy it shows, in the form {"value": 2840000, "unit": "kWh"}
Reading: {"value": 267340.9, "unit": "kWh"}
